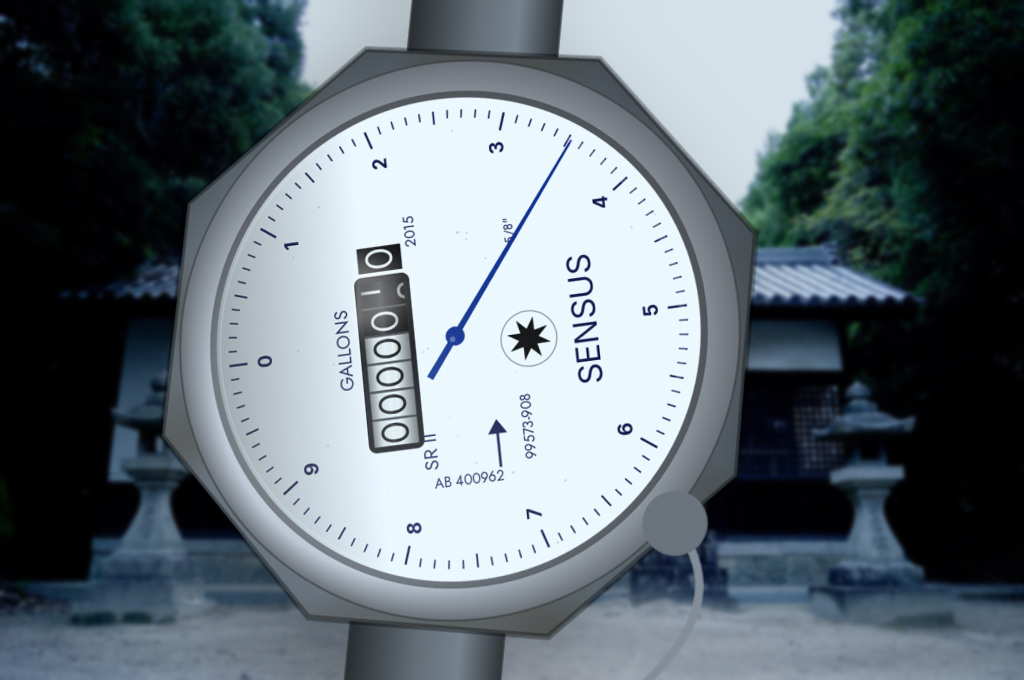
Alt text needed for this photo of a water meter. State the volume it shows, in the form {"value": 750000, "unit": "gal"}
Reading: {"value": 13.5, "unit": "gal"}
